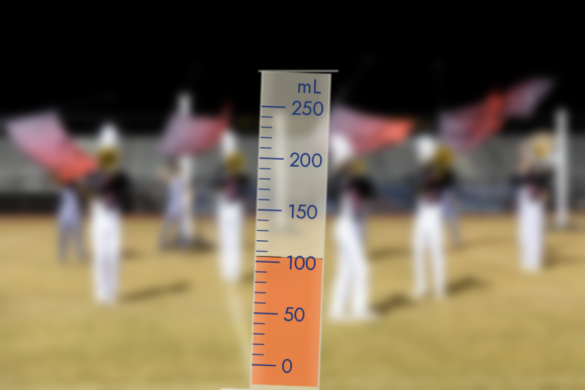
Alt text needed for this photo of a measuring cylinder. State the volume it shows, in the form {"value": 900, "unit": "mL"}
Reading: {"value": 105, "unit": "mL"}
